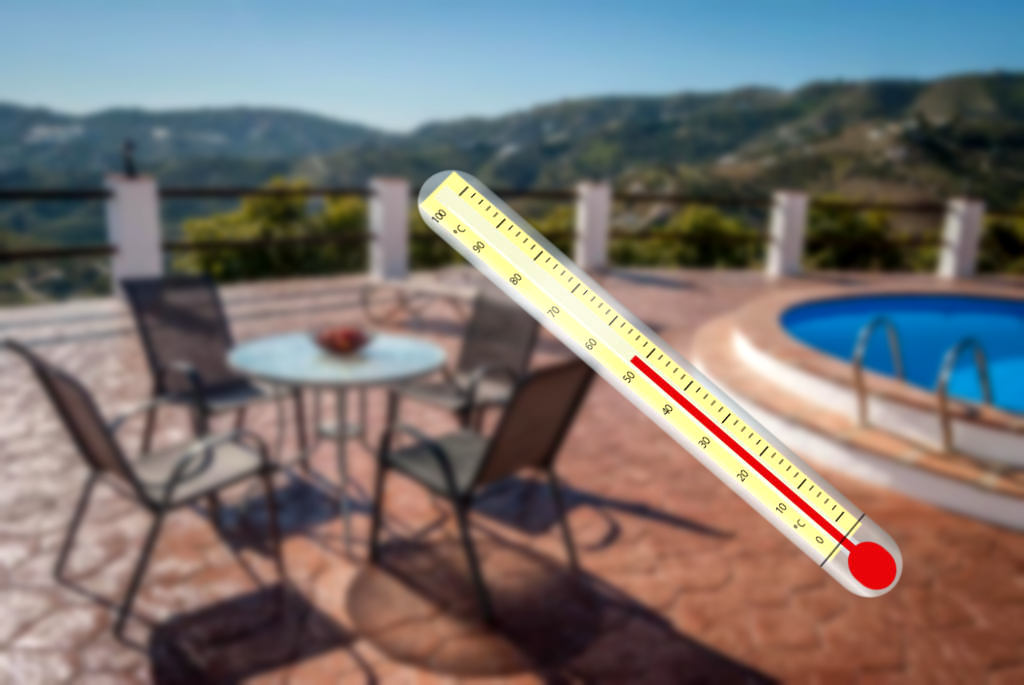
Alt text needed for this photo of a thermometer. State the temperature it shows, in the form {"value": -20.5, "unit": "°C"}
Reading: {"value": 52, "unit": "°C"}
